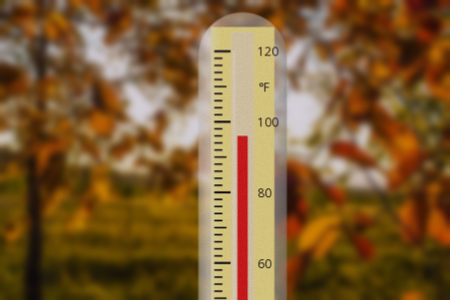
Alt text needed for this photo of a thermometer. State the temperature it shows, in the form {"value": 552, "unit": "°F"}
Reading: {"value": 96, "unit": "°F"}
